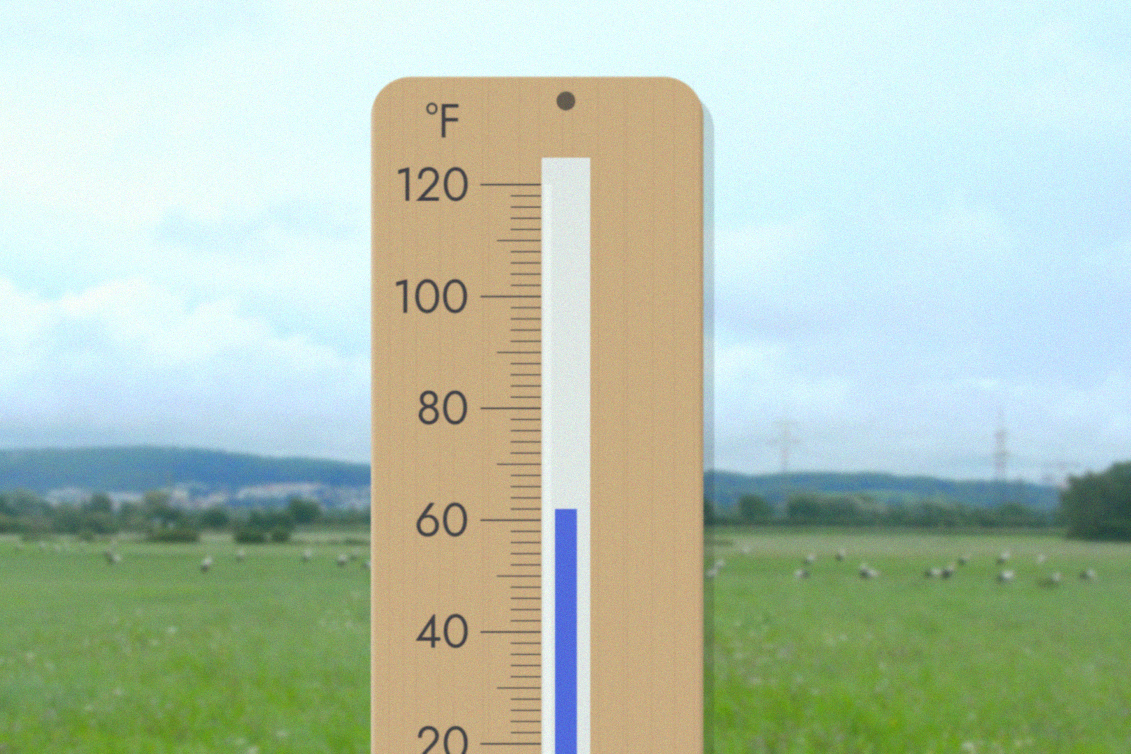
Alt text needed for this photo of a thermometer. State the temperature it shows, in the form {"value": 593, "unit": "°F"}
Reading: {"value": 62, "unit": "°F"}
